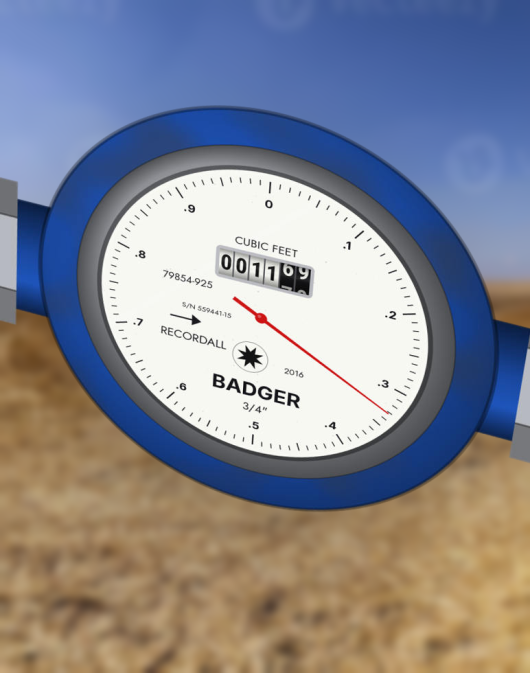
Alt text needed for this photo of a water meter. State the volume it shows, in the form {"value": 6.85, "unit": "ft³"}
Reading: {"value": 1169.33, "unit": "ft³"}
